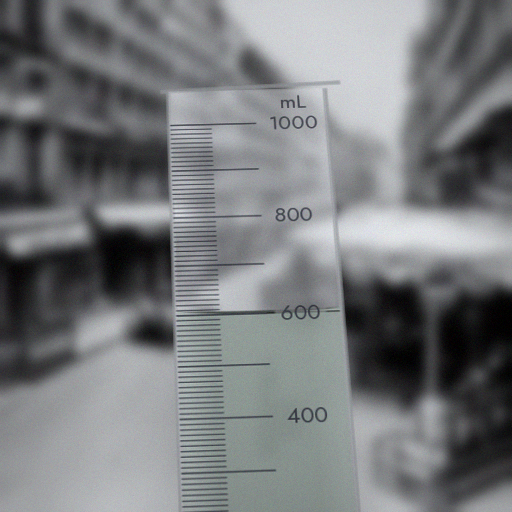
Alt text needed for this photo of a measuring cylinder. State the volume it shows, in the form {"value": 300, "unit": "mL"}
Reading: {"value": 600, "unit": "mL"}
